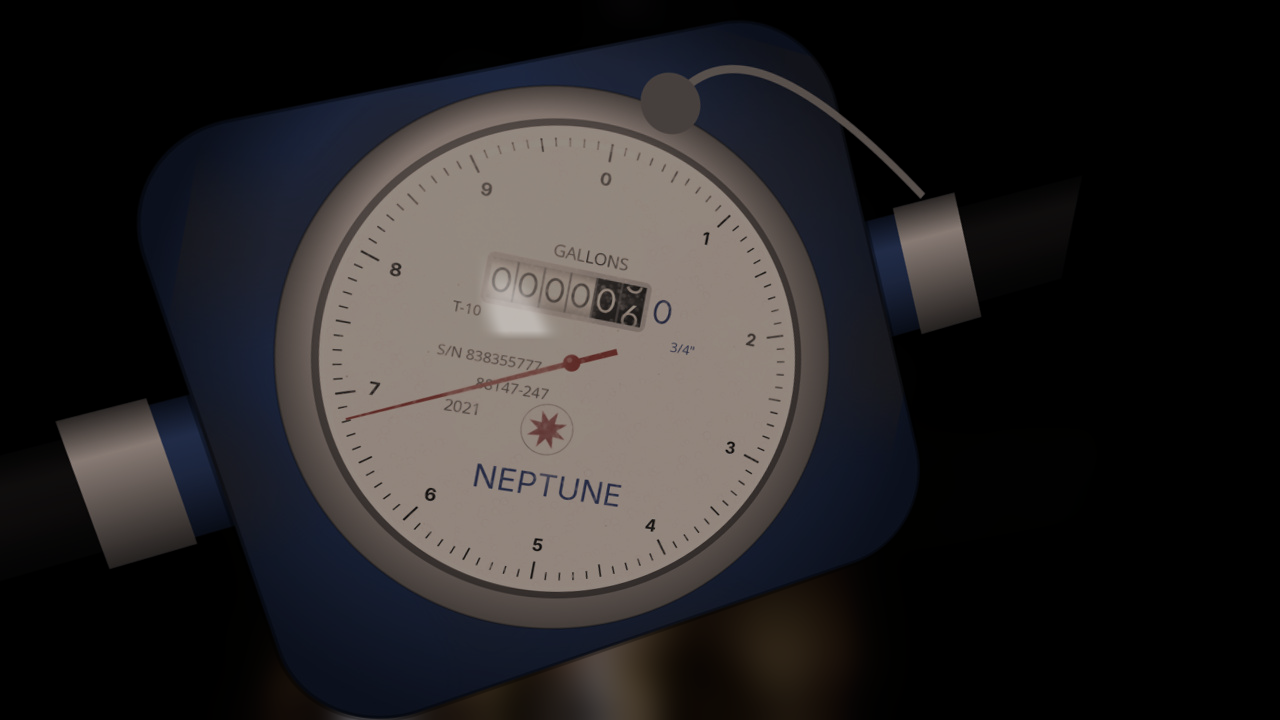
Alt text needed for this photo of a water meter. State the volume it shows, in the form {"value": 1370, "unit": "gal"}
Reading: {"value": 56.8, "unit": "gal"}
